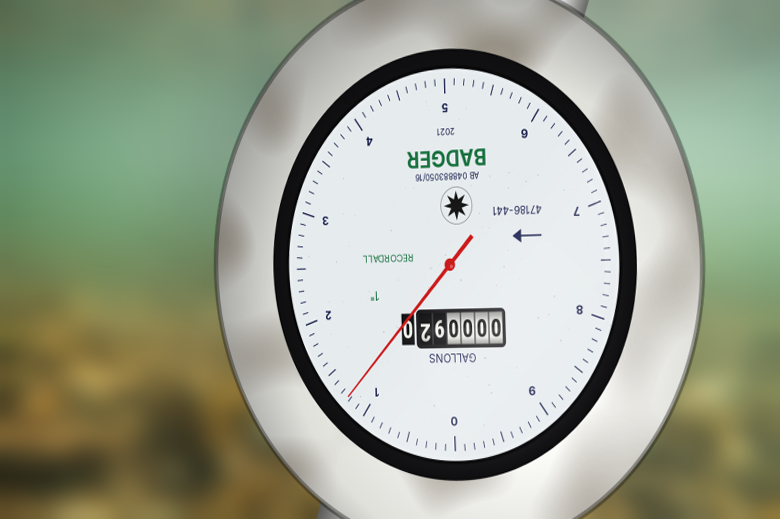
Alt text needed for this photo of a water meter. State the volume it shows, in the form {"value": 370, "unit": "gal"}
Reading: {"value": 921.2, "unit": "gal"}
